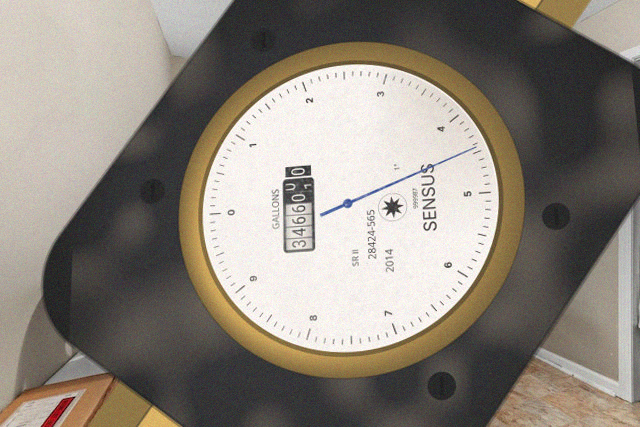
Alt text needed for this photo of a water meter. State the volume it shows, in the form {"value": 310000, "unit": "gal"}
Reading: {"value": 3466004.4, "unit": "gal"}
